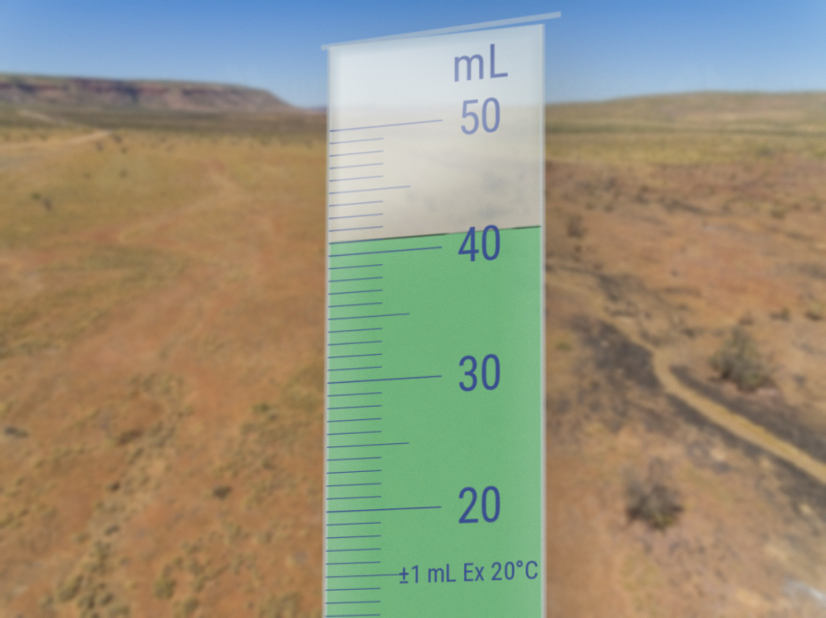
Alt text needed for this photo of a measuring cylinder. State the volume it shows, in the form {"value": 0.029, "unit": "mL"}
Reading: {"value": 41, "unit": "mL"}
